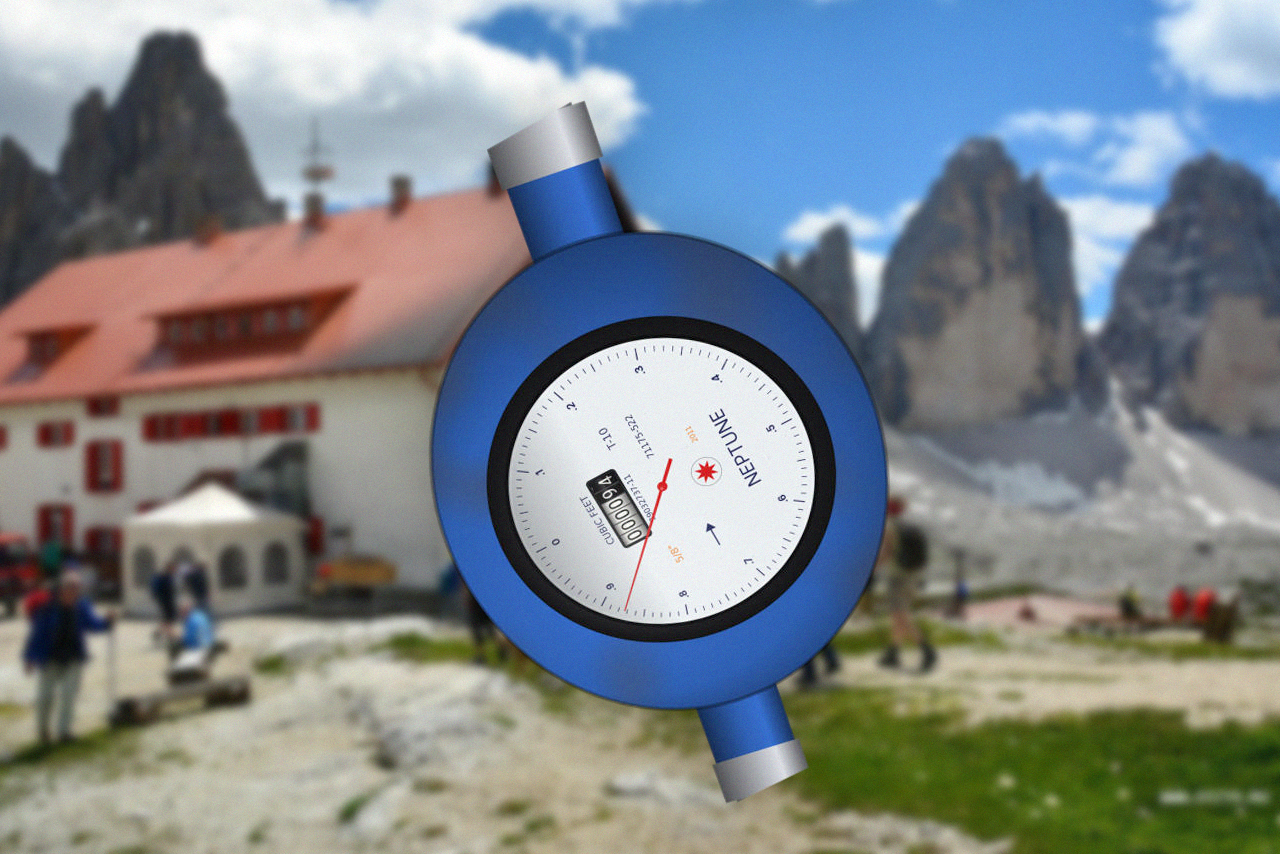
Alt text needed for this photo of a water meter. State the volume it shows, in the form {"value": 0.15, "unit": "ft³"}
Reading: {"value": 93.87, "unit": "ft³"}
